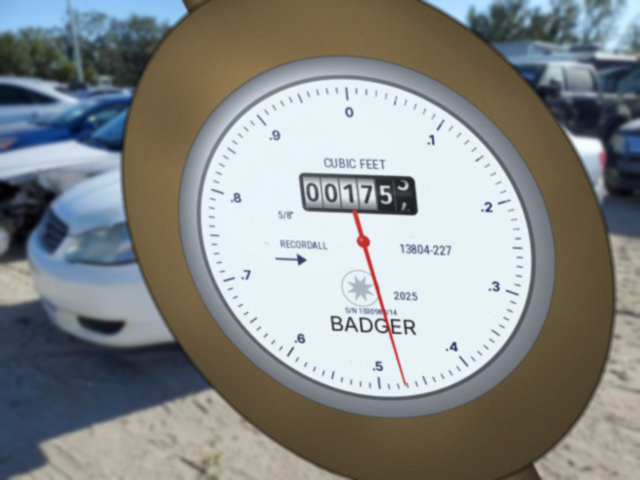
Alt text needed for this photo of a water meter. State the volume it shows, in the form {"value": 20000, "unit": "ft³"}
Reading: {"value": 1753.47, "unit": "ft³"}
